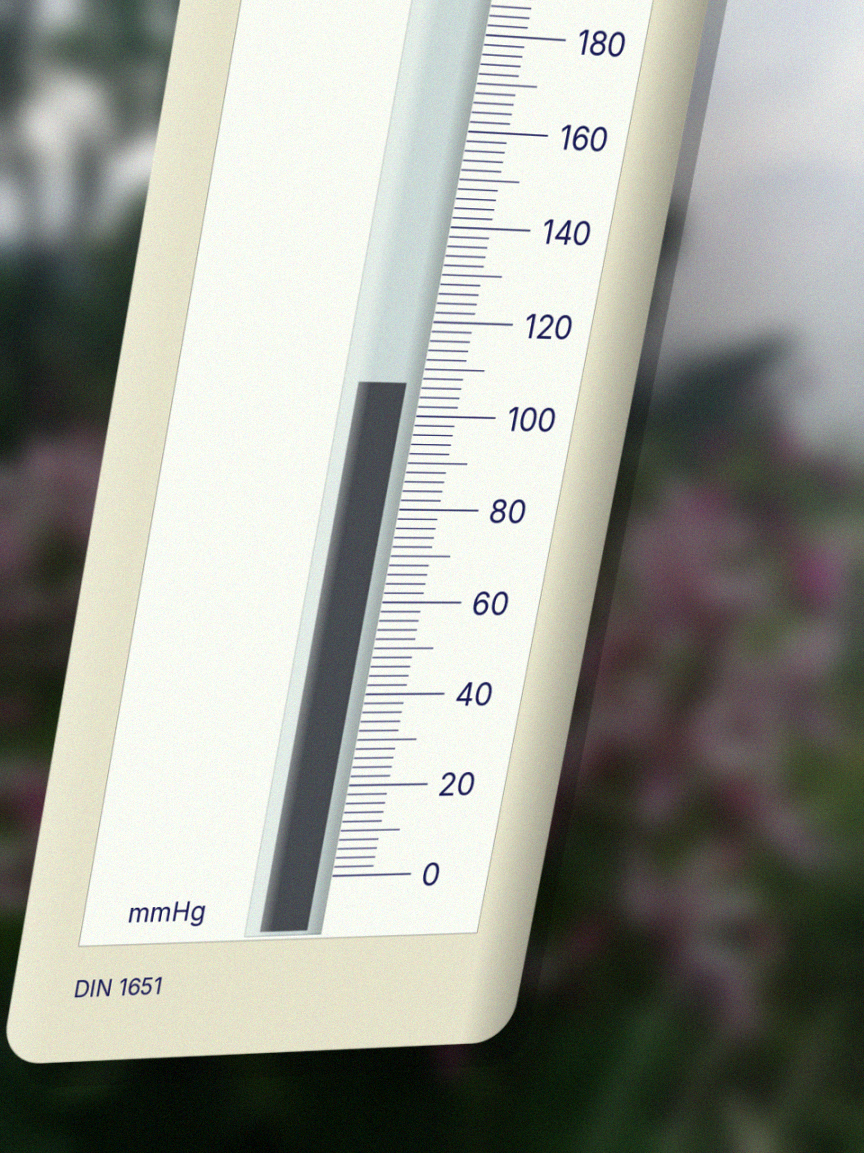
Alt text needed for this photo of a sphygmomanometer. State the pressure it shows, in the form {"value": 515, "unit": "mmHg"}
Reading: {"value": 107, "unit": "mmHg"}
